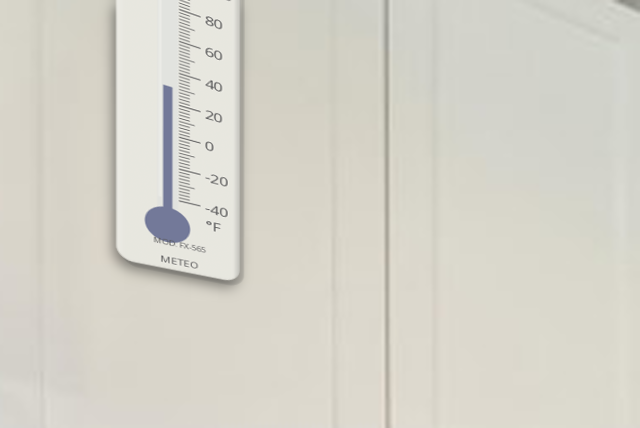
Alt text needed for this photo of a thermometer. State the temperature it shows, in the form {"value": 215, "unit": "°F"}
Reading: {"value": 30, "unit": "°F"}
